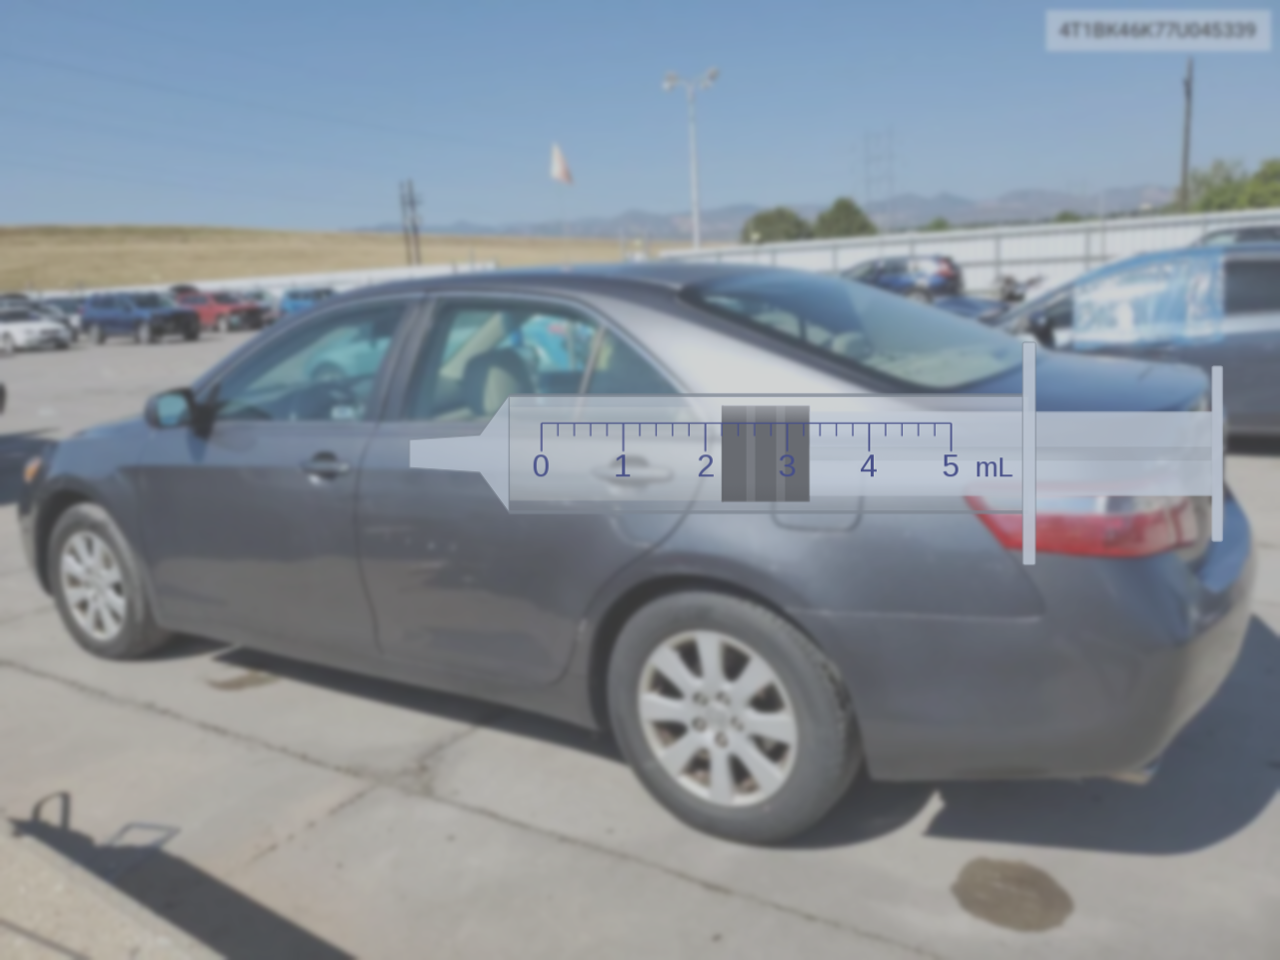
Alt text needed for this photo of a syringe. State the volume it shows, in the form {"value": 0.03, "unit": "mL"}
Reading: {"value": 2.2, "unit": "mL"}
